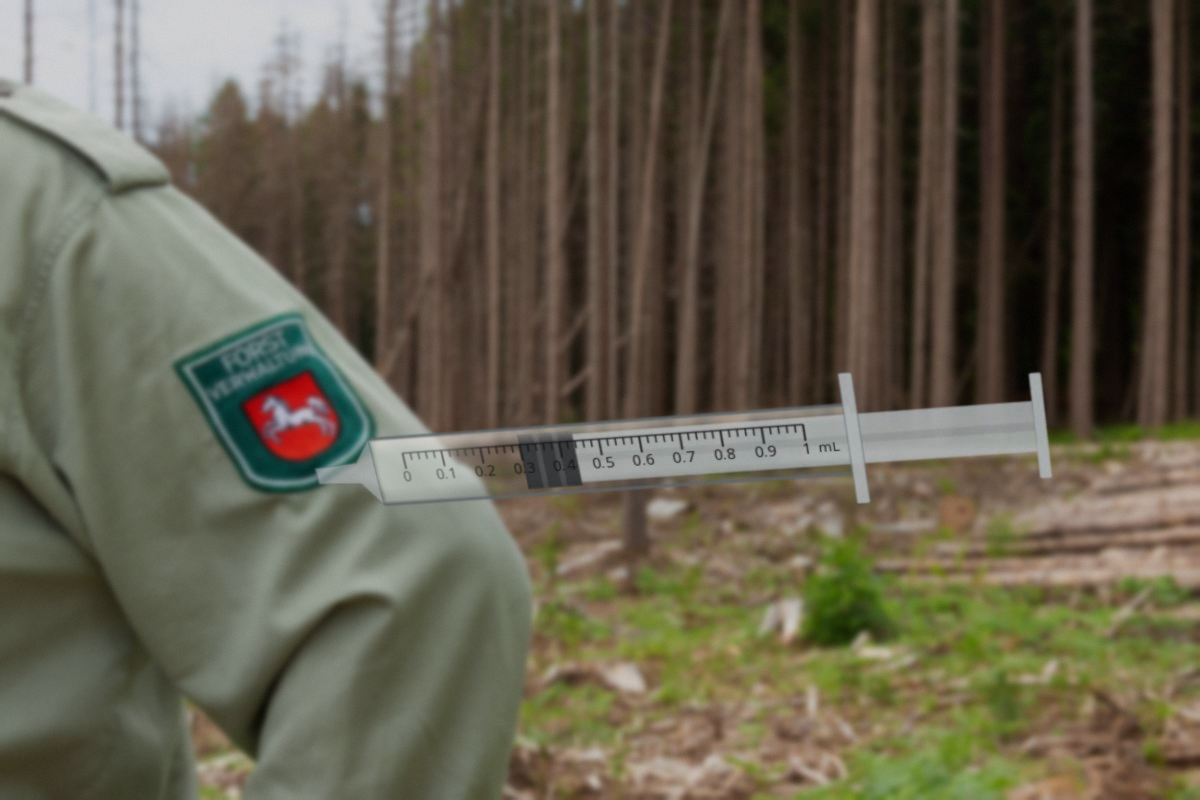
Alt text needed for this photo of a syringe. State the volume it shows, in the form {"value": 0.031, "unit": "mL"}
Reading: {"value": 0.3, "unit": "mL"}
